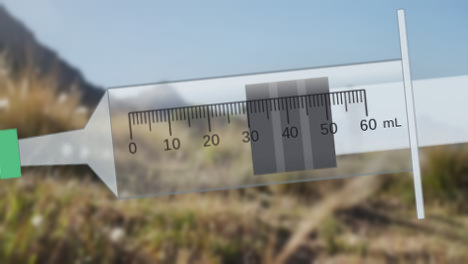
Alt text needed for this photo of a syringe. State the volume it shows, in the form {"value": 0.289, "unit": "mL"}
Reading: {"value": 30, "unit": "mL"}
